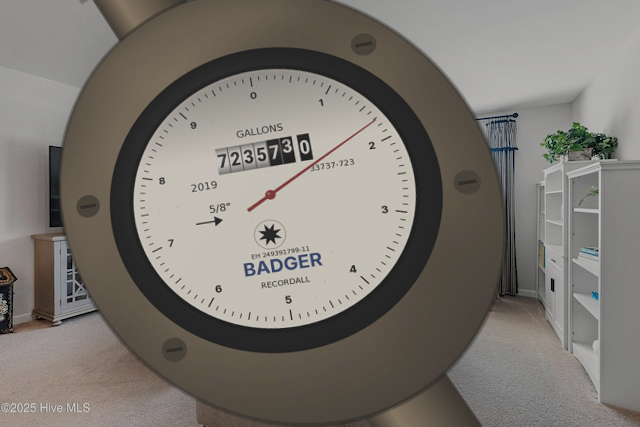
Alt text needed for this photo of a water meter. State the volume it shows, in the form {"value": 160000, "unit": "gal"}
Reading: {"value": 7235731.7, "unit": "gal"}
